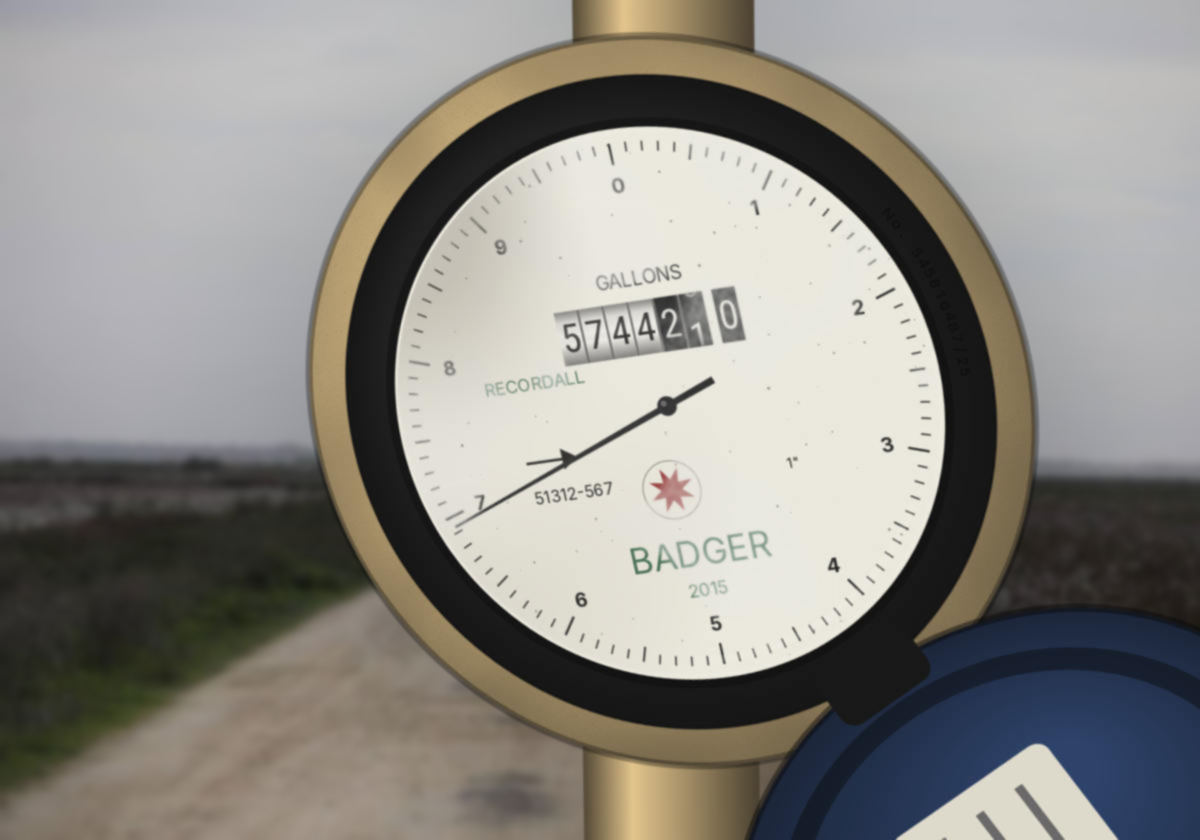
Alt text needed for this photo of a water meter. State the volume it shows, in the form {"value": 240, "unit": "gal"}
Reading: {"value": 5744206.9, "unit": "gal"}
